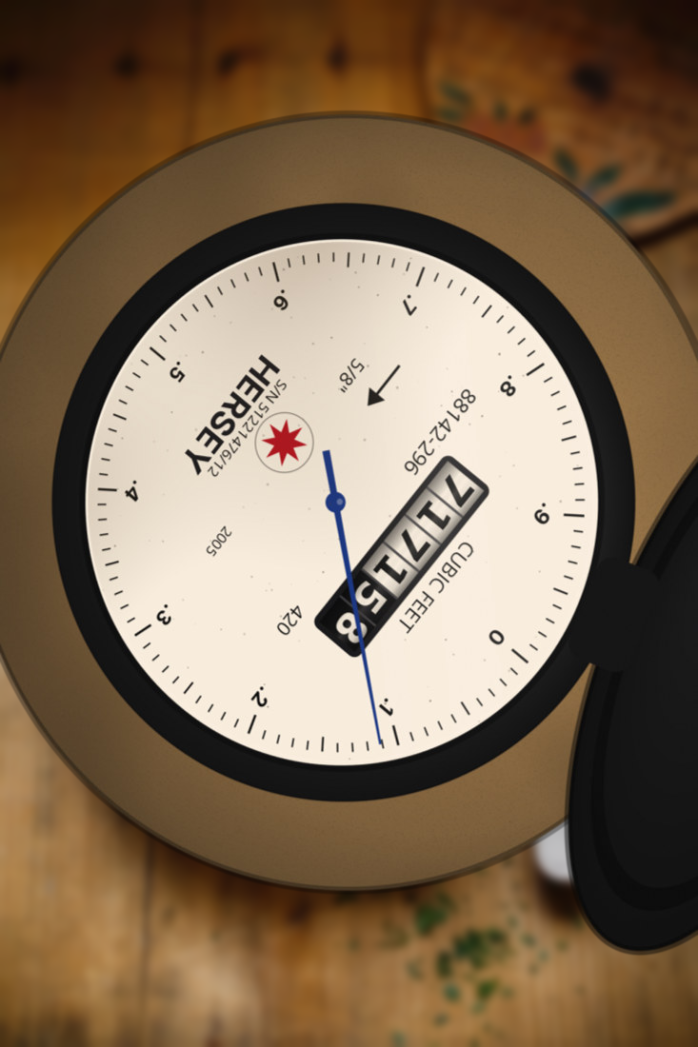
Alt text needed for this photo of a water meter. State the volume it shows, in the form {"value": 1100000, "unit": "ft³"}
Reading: {"value": 717158.11, "unit": "ft³"}
